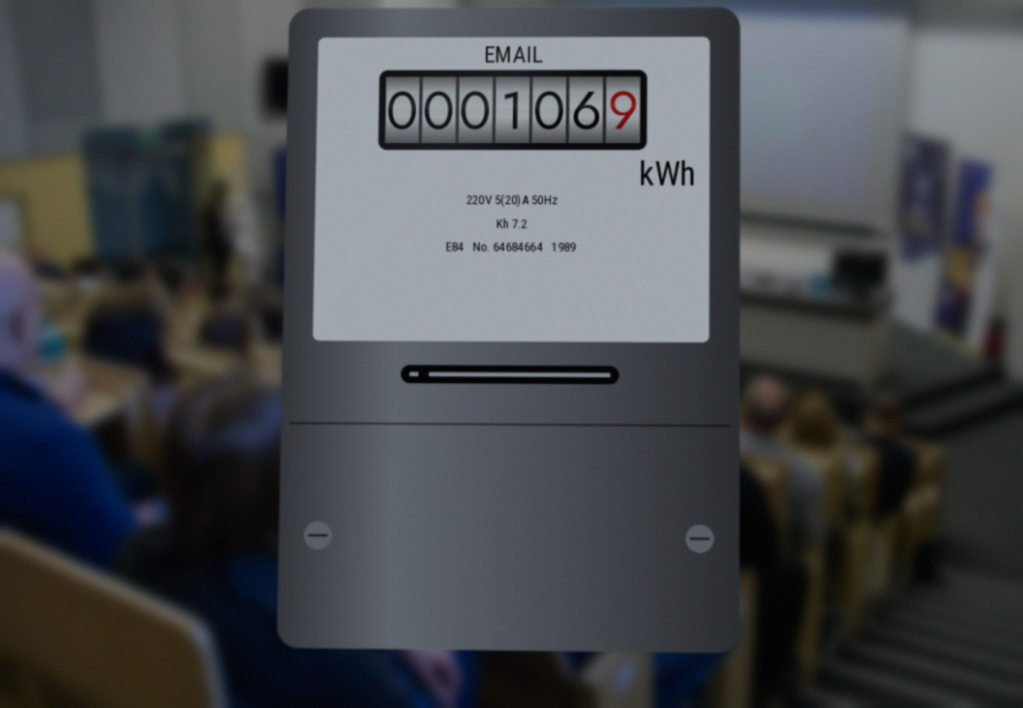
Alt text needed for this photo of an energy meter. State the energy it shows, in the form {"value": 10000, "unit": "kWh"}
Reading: {"value": 106.9, "unit": "kWh"}
